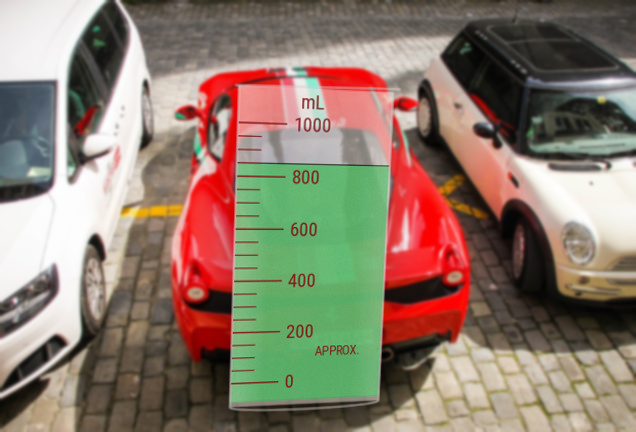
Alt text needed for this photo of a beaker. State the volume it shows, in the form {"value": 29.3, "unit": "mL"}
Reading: {"value": 850, "unit": "mL"}
